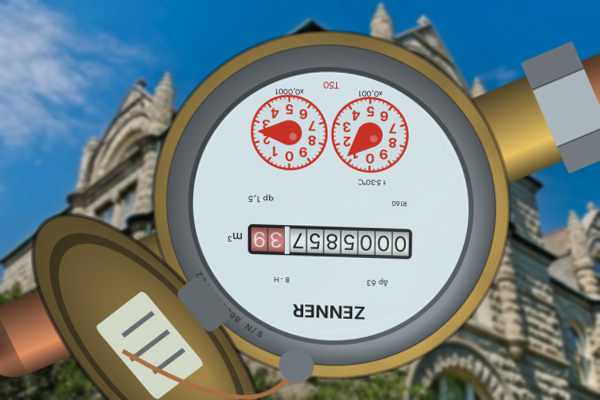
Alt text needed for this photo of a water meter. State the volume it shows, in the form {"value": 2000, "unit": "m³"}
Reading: {"value": 5857.3912, "unit": "m³"}
